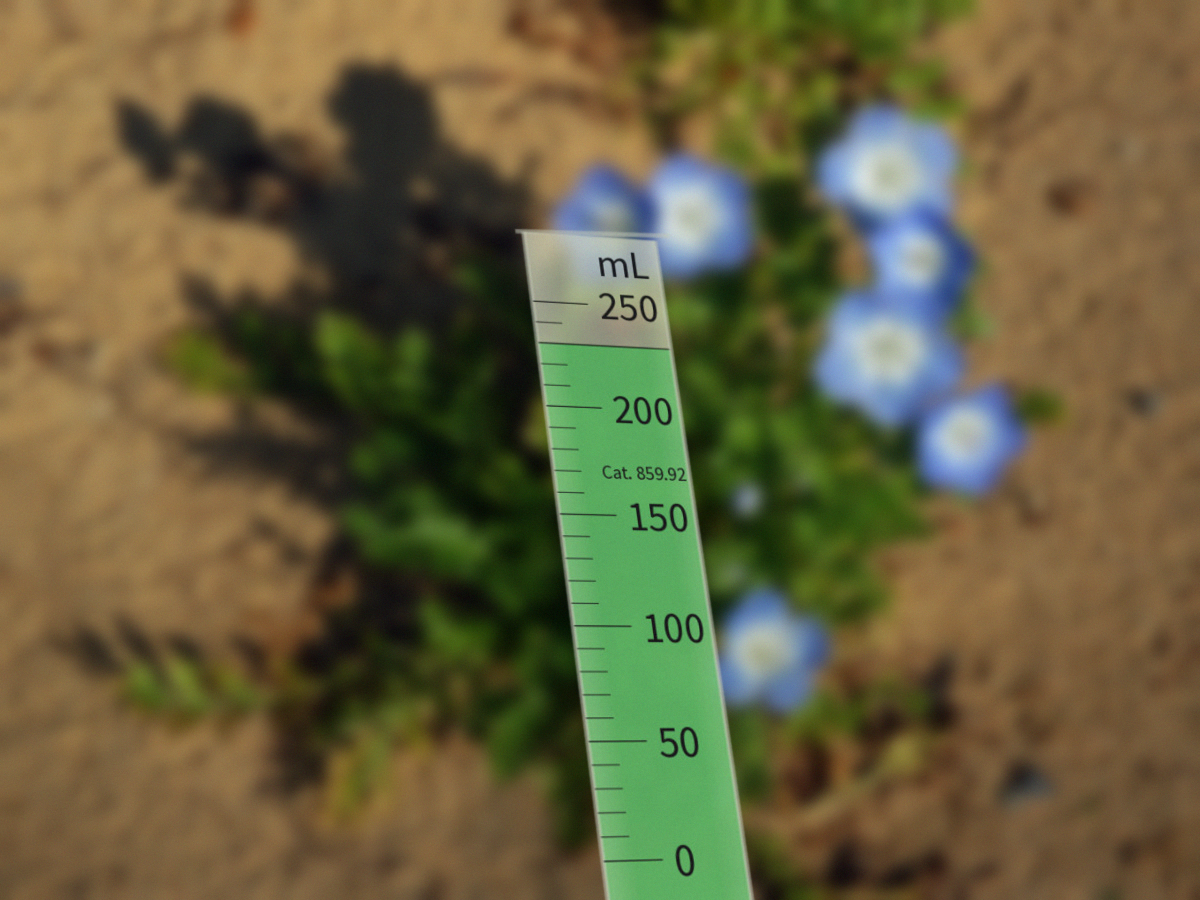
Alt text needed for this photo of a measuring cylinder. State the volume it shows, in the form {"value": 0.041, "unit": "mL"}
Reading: {"value": 230, "unit": "mL"}
